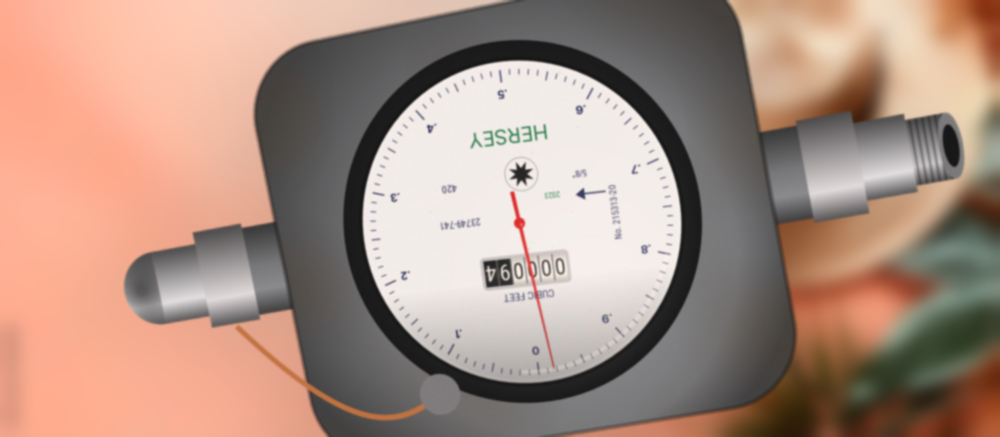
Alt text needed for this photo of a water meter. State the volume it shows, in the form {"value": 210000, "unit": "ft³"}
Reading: {"value": 93.98, "unit": "ft³"}
